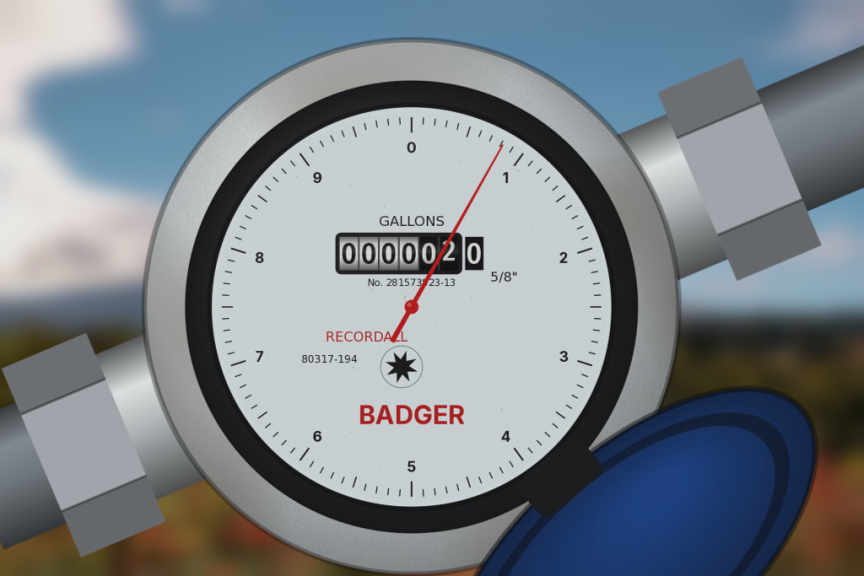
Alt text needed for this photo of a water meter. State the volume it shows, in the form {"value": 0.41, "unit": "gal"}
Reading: {"value": 20.8, "unit": "gal"}
